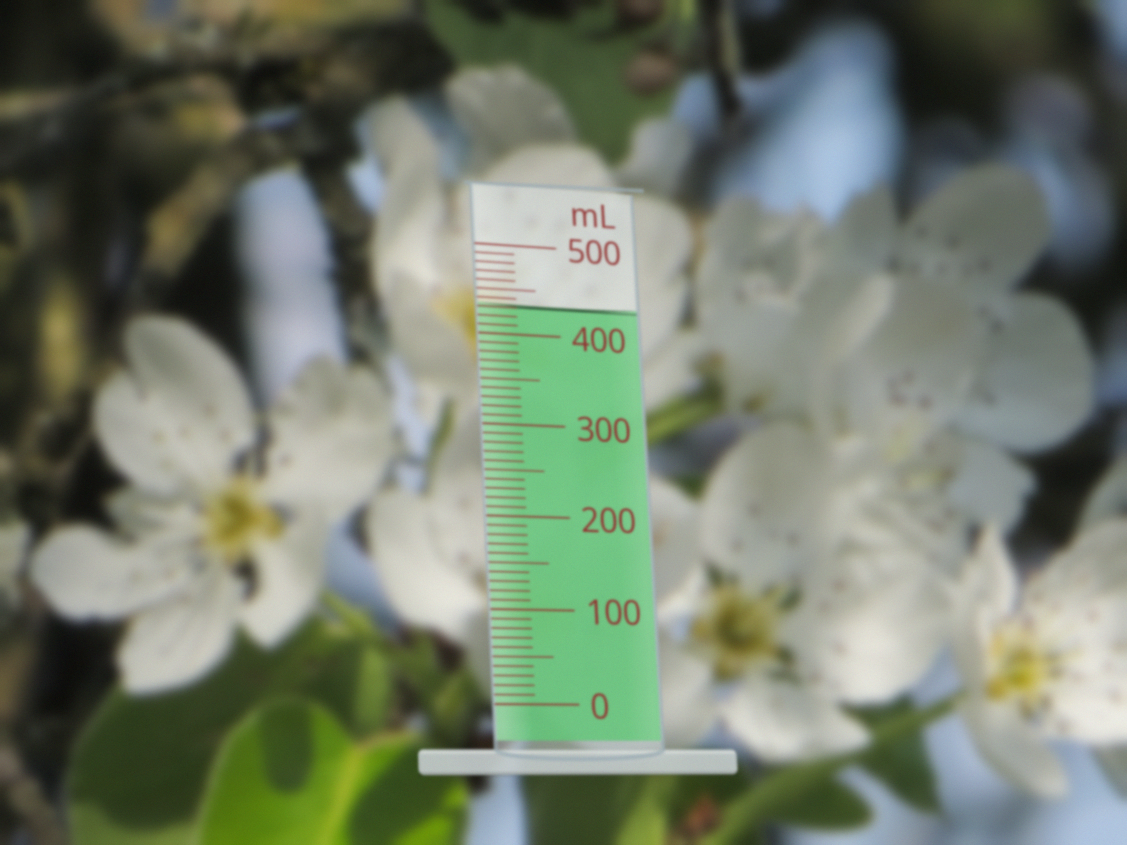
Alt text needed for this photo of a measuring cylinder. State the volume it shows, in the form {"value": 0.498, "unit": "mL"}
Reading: {"value": 430, "unit": "mL"}
